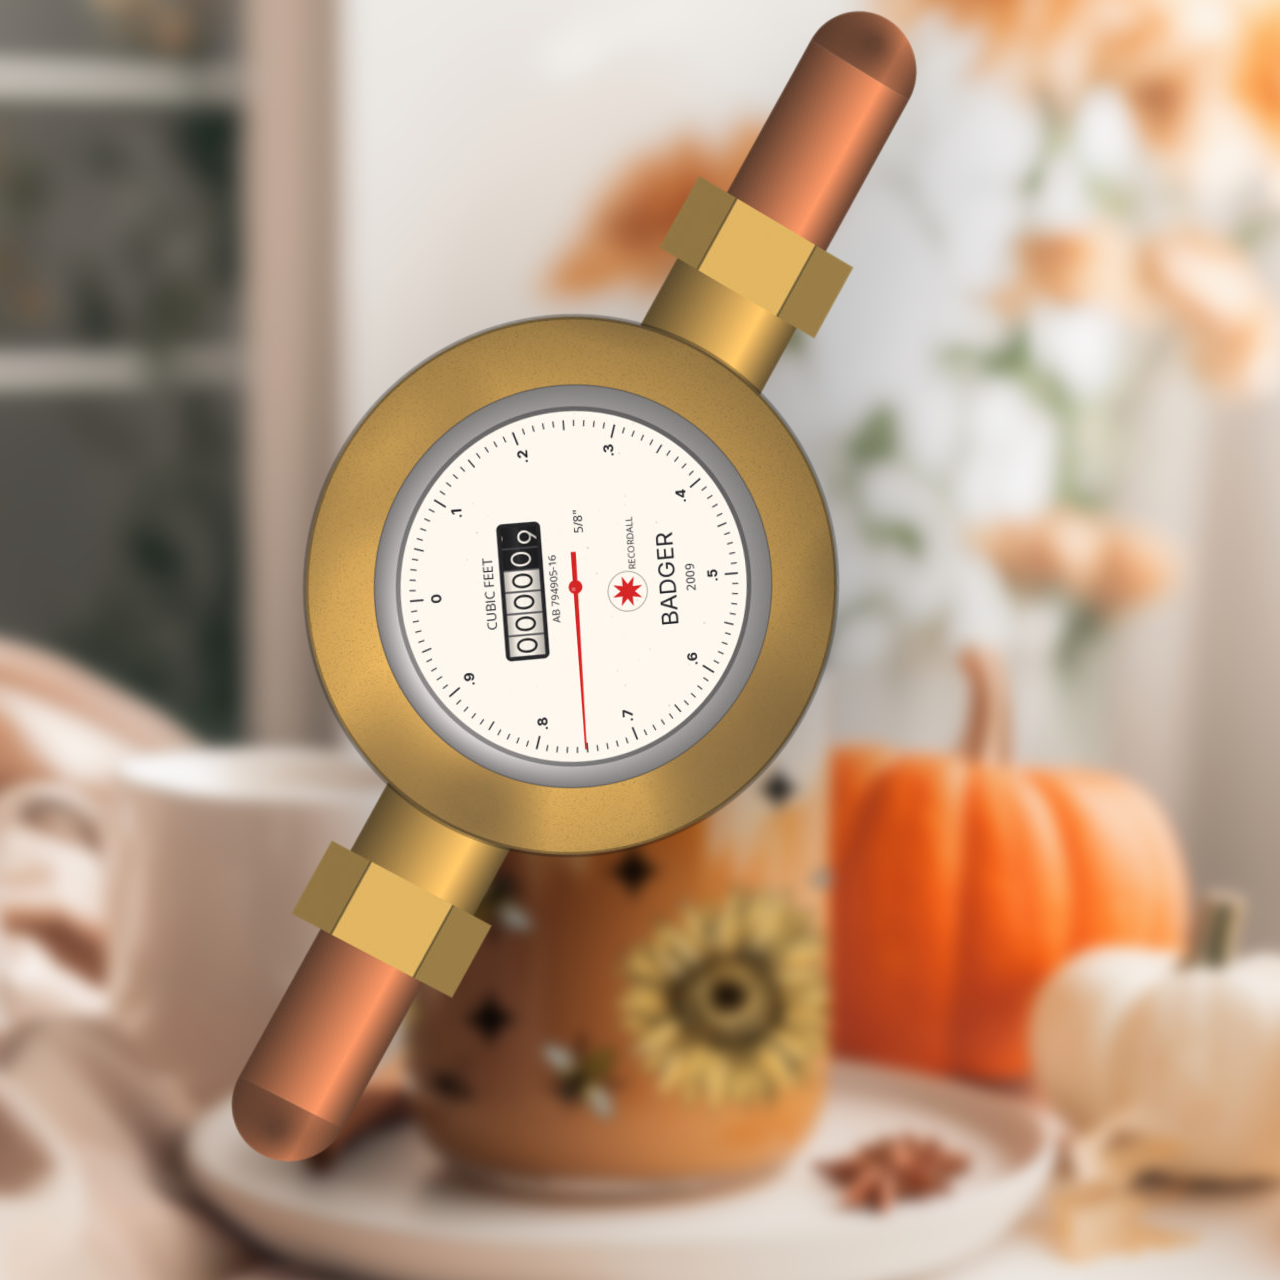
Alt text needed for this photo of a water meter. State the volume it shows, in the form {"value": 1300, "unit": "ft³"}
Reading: {"value": 8.75, "unit": "ft³"}
